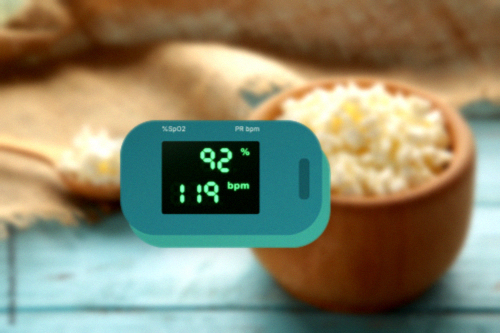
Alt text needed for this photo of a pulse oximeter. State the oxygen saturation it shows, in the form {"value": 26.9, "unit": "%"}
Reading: {"value": 92, "unit": "%"}
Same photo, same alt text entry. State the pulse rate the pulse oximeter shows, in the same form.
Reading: {"value": 119, "unit": "bpm"}
